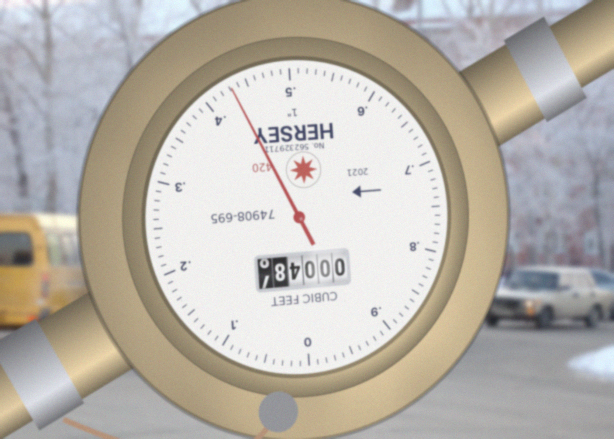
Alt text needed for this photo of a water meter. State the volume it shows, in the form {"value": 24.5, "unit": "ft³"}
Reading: {"value": 487.43, "unit": "ft³"}
